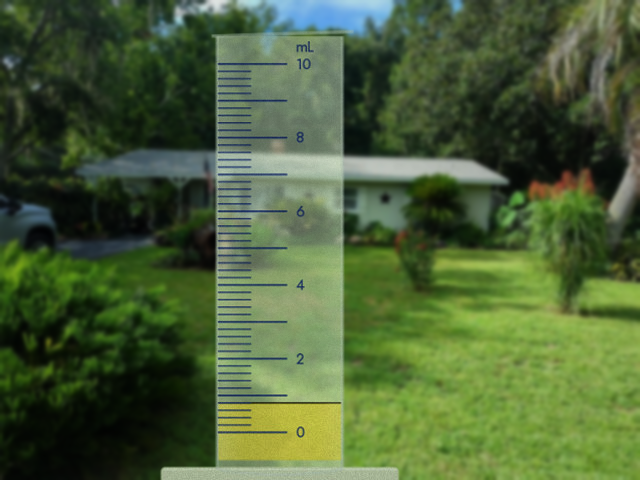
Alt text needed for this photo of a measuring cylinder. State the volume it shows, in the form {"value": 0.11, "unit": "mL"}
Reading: {"value": 0.8, "unit": "mL"}
